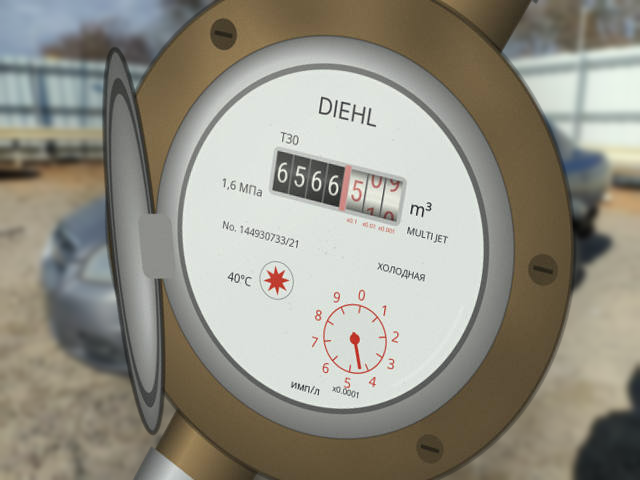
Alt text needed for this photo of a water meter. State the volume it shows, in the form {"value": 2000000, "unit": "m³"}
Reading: {"value": 6566.5094, "unit": "m³"}
